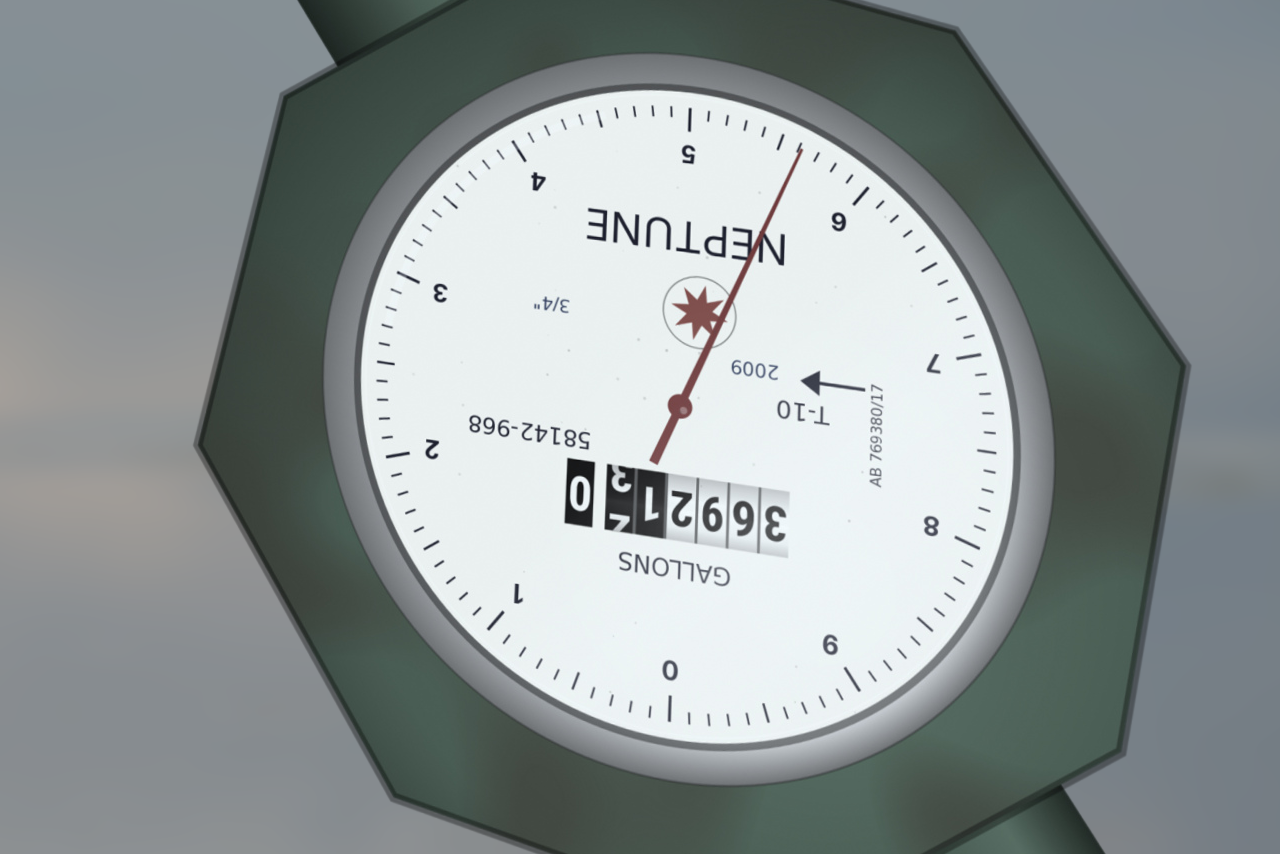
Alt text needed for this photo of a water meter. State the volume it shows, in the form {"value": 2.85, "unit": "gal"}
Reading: {"value": 3692125.6, "unit": "gal"}
